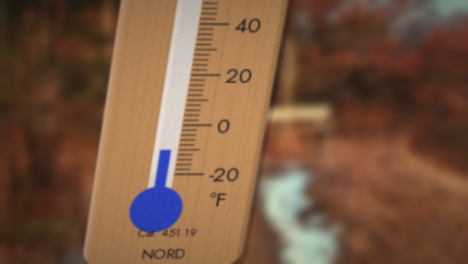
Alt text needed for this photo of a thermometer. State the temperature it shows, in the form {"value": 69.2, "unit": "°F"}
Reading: {"value": -10, "unit": "°F"}
